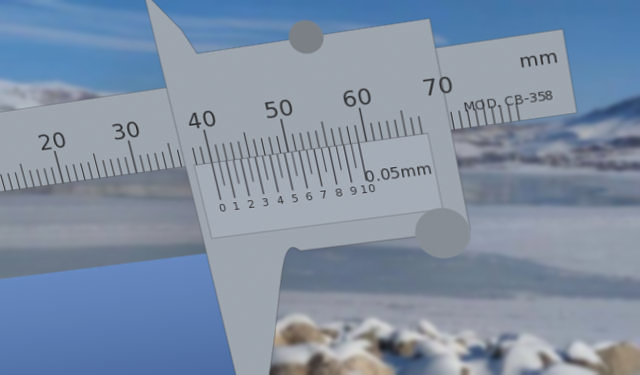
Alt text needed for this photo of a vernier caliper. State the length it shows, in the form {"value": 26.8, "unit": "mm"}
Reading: {"value": 40.0, "unit": "mm"}
